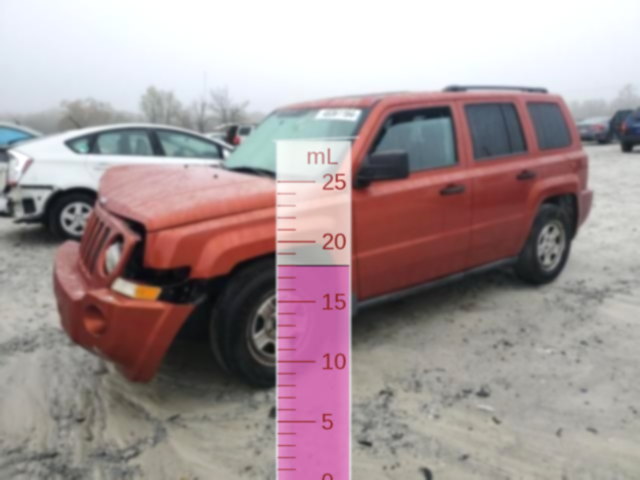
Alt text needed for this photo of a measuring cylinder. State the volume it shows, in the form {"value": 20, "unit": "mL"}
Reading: {"value": 18, "unit": "mL"}
